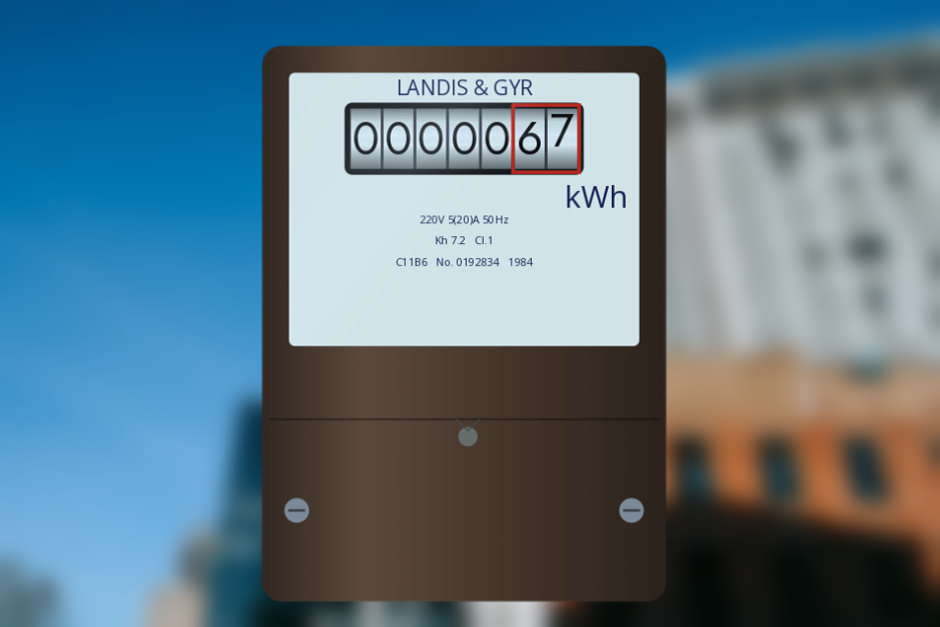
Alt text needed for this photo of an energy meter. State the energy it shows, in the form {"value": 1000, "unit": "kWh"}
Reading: {"value": 0.67, "unit": "kWh"}
